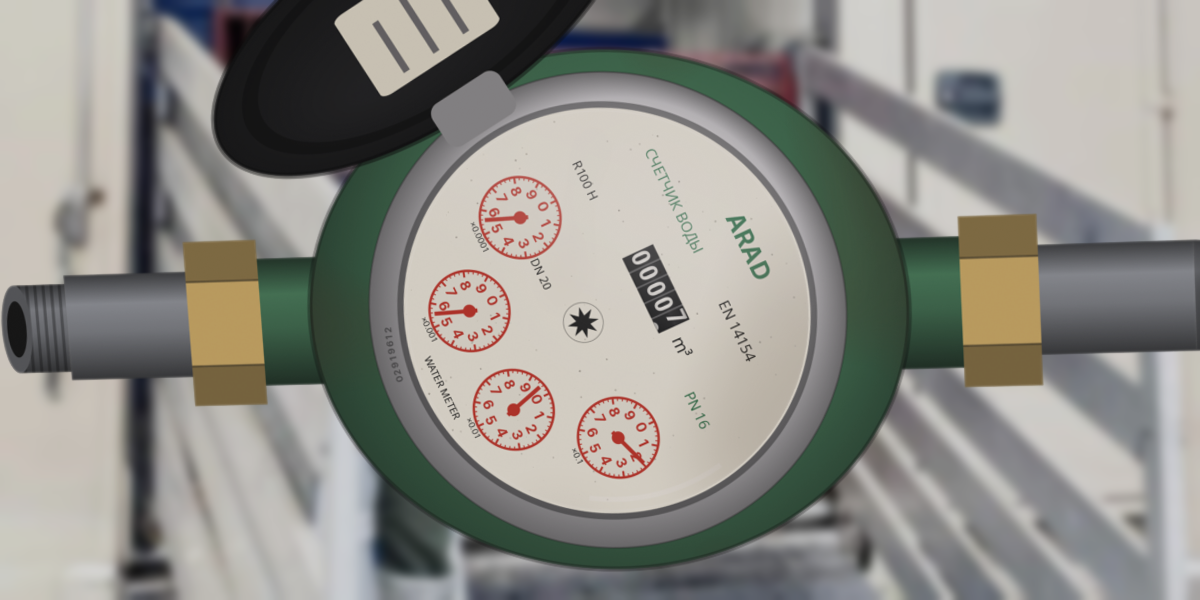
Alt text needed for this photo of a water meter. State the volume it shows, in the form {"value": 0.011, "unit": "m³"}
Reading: {"value": 7.1955, "unit": "m³"}
